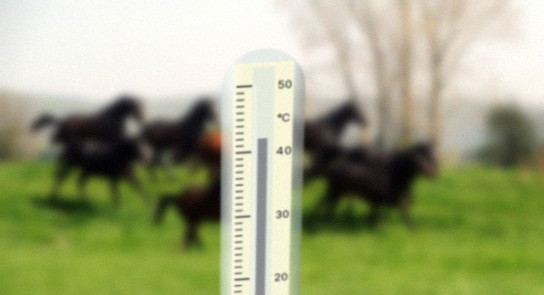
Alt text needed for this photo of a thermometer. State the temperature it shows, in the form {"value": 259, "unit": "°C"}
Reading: {"value": 42, "unit": "°C"}
